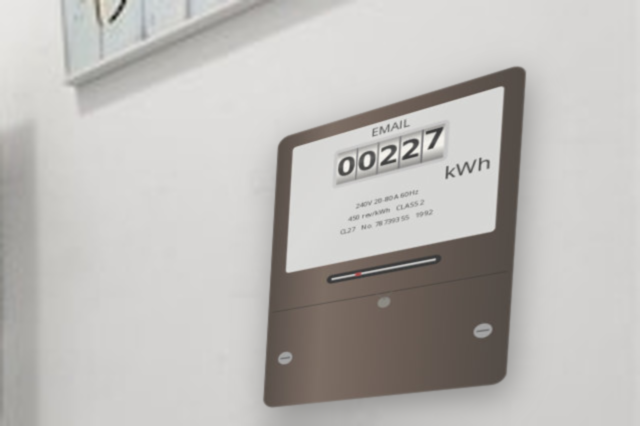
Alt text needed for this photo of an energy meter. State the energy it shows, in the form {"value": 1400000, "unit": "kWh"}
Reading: {"value": 227, "unit": "kWh"}
